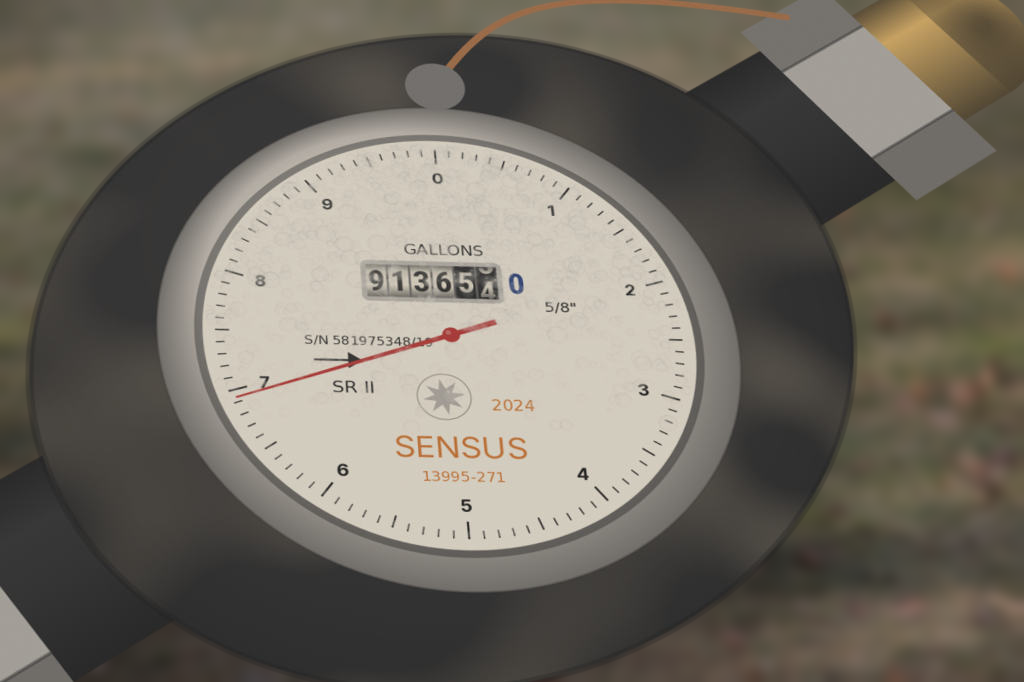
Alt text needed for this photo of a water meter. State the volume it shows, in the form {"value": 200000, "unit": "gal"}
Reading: {"value": 9136536.9, "unit": "gal"}
